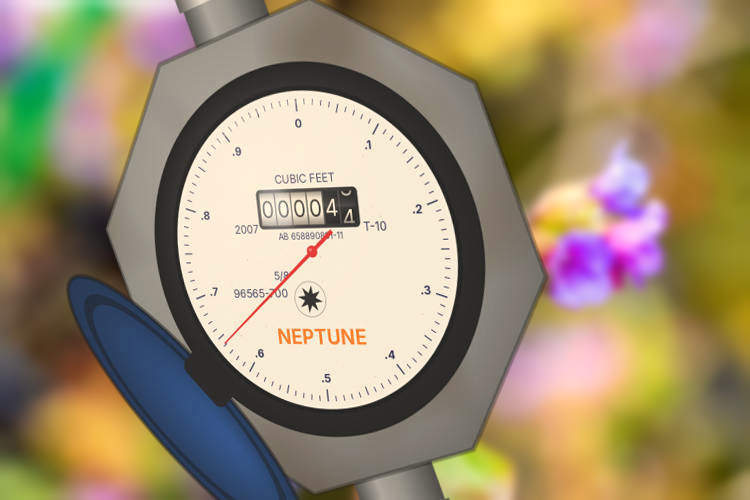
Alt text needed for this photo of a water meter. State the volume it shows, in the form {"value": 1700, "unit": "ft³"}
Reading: {"value": 43.64, "unit": "ft³"}
